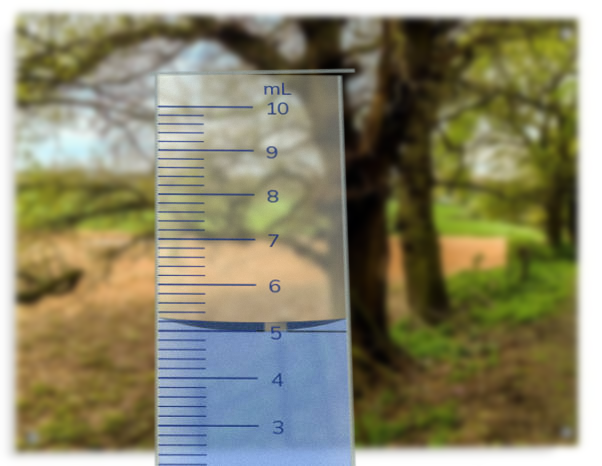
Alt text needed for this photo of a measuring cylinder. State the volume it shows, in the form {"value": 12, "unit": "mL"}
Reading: {"value": 5, "unit": "mL"}
